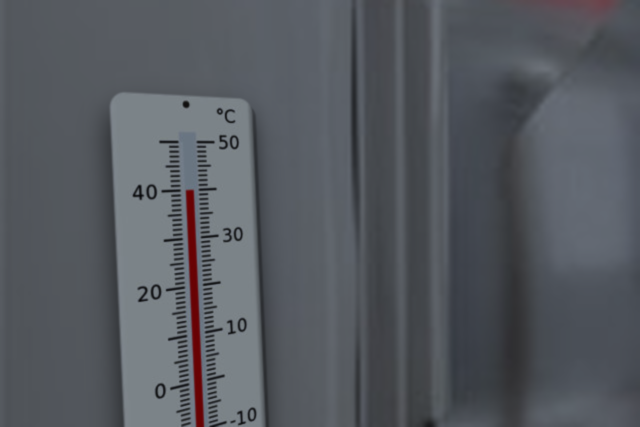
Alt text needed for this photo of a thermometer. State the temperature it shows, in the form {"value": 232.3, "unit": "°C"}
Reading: {"value": 40, "unit": "°C"}
